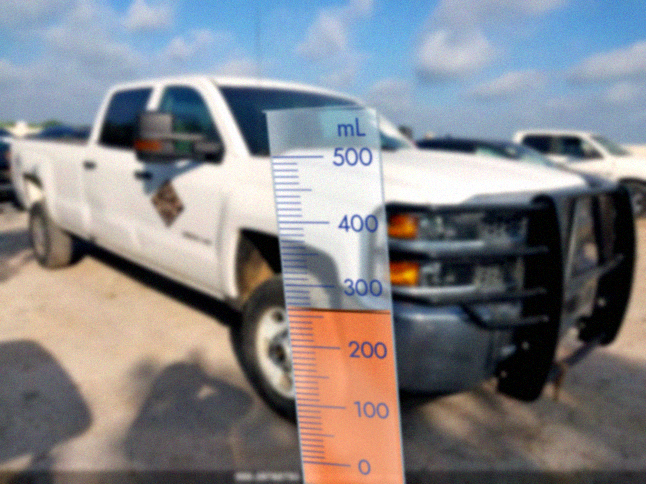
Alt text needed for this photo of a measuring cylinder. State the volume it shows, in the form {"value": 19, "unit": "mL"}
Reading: {"value": 260, "unit": "mL"}
